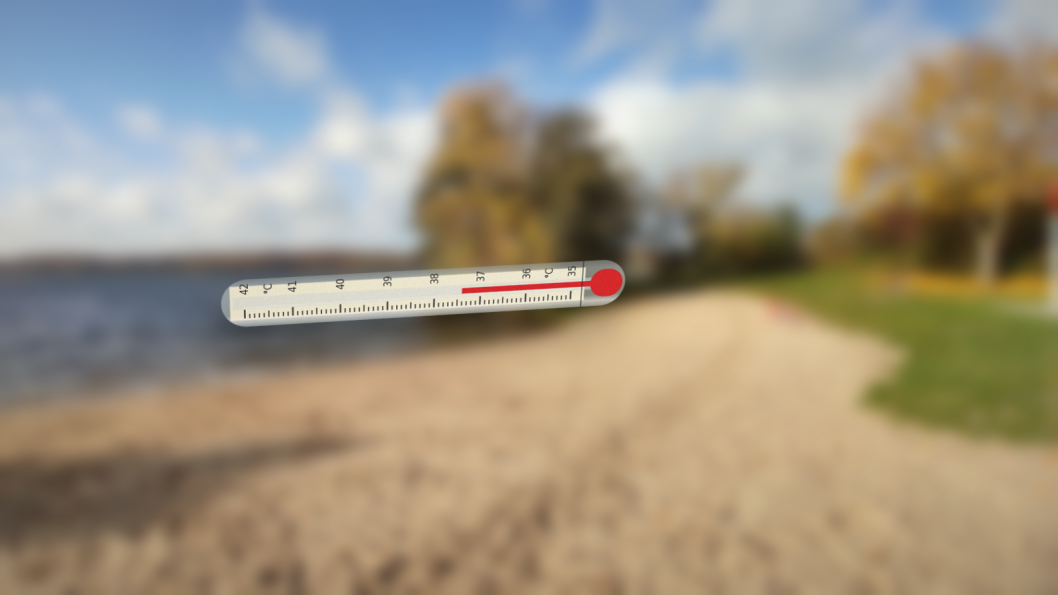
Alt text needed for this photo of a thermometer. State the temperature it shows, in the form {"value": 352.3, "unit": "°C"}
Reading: {"value": 37.4, "unit": "°C"}
